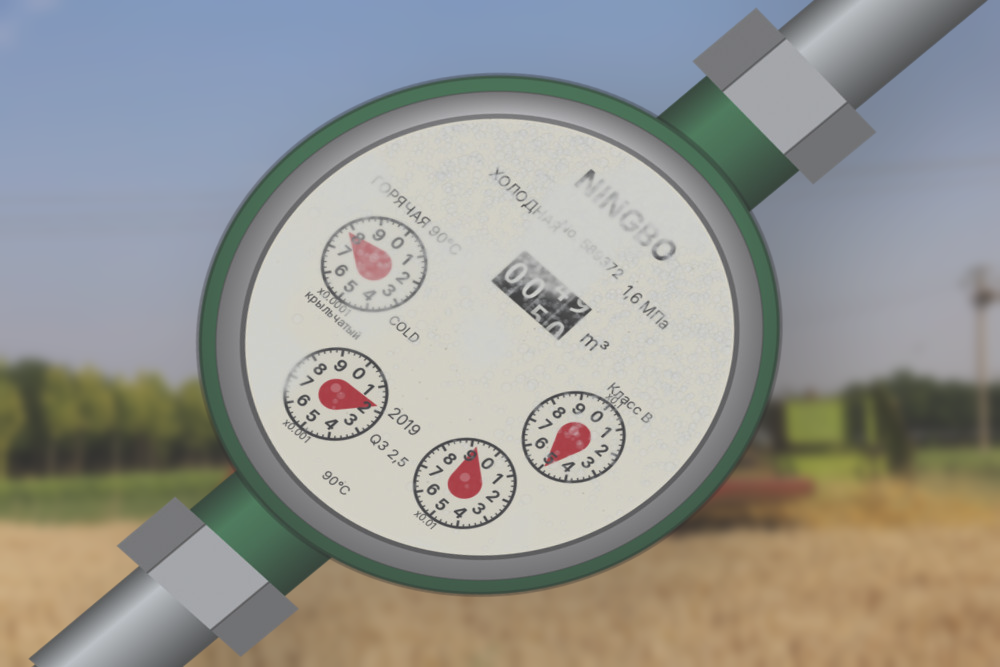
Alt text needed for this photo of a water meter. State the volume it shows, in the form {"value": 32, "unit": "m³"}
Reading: {"value": 49.4917, "unit": "m³"}
